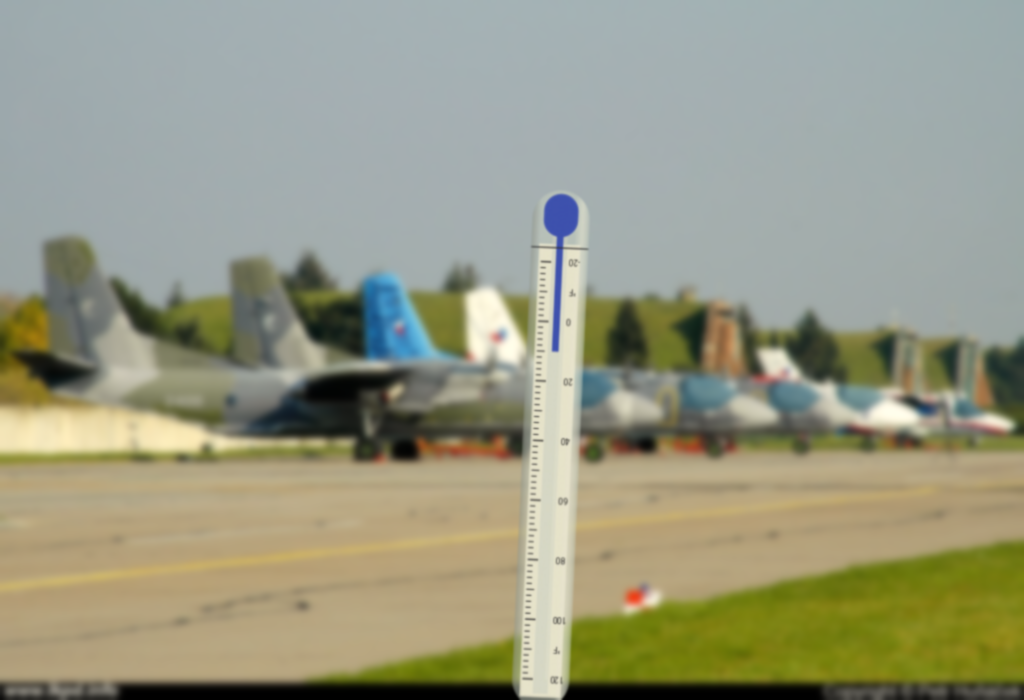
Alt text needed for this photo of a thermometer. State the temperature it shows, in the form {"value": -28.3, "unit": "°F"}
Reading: {"value": 10, "unit": "°F"}
